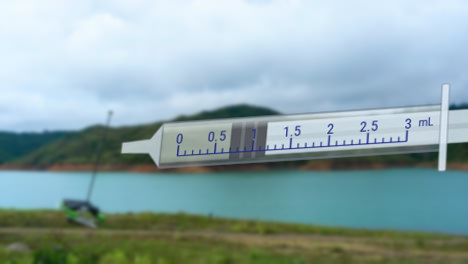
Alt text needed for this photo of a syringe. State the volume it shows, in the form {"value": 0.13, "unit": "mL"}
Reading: {"value": 0.7, "unit": "mL"}
